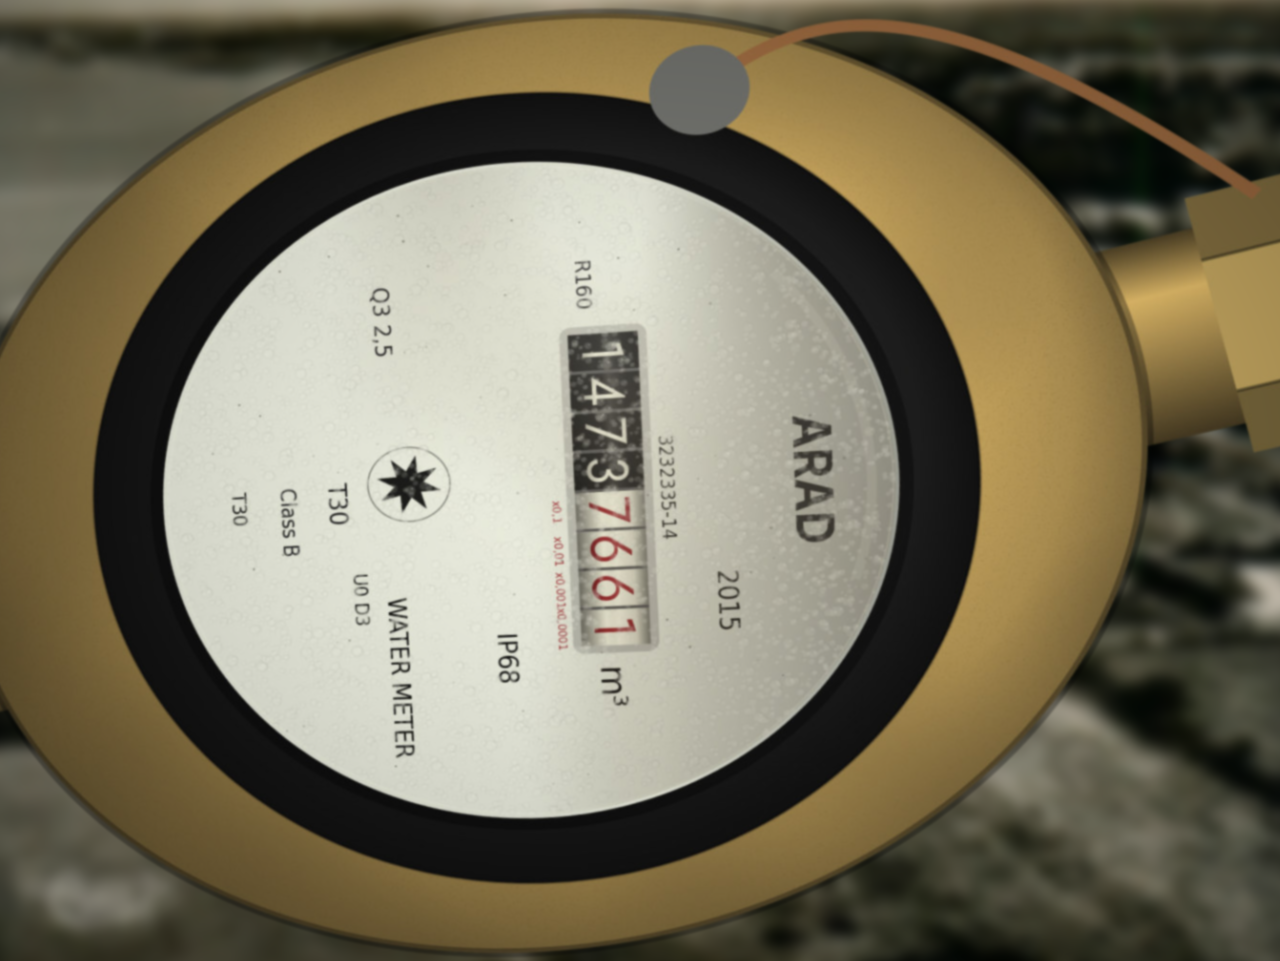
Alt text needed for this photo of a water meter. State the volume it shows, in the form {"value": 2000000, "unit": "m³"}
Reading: {"value": 1473.7661, "unit": "m³"}
